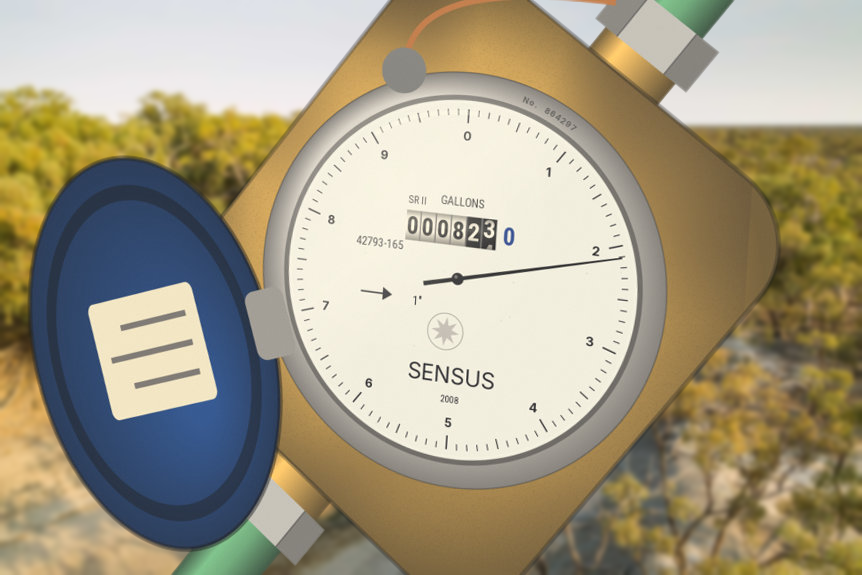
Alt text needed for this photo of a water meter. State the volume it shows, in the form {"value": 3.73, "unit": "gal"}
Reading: {"value": 8232.1, "unit": "gal"}
